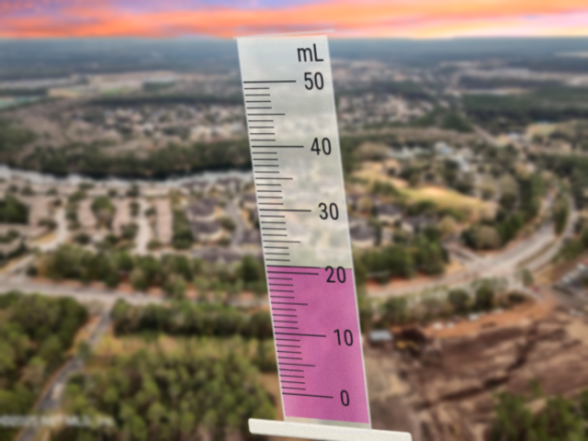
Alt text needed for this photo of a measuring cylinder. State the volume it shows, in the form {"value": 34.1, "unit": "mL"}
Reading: {"value": 21, "unit": "mL"}
